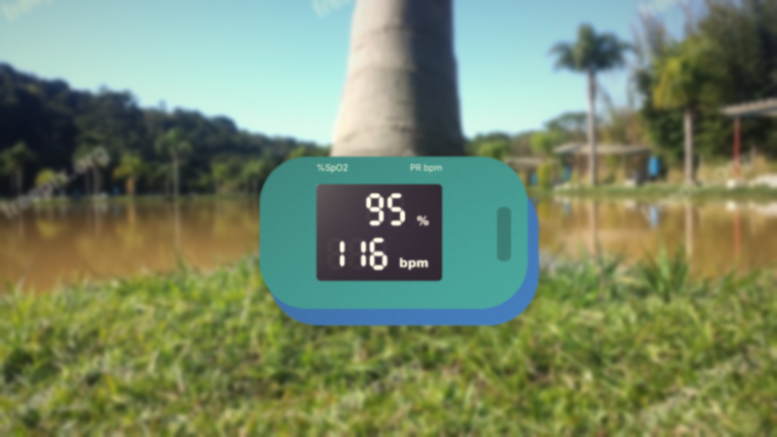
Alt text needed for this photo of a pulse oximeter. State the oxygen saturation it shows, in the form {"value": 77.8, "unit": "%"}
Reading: {"value": 95, "unit": "%"}
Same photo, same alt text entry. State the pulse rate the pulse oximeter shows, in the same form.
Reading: {"value": 116, "unit": "bpm"}
